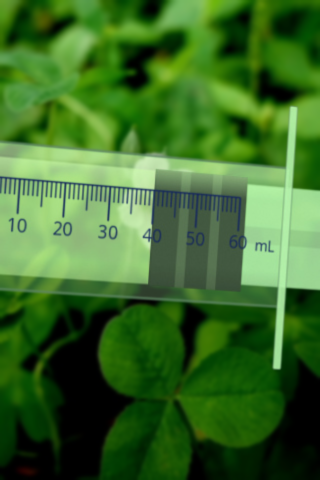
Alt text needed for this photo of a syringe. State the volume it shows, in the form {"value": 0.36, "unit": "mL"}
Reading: {"value": 40, "unit": "mL"}
